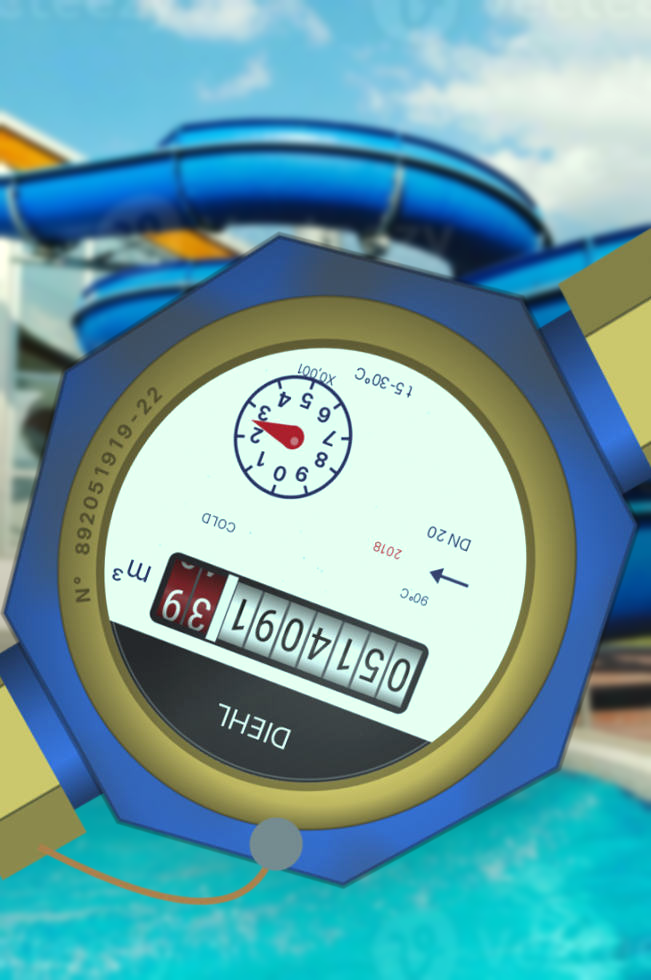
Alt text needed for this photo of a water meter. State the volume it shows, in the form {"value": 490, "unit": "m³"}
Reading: {"value": 514091.392, "unit": "m³"}
